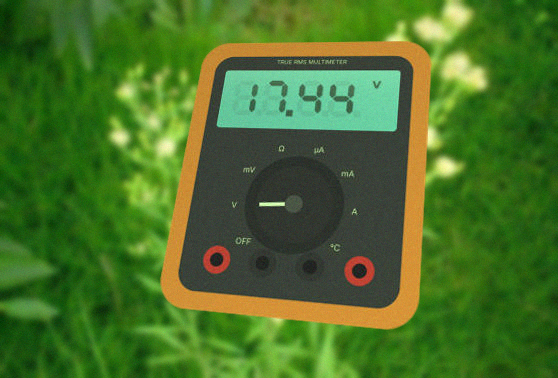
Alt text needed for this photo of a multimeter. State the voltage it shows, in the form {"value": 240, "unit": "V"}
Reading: {"value": 17.44, "unit": "V"}
